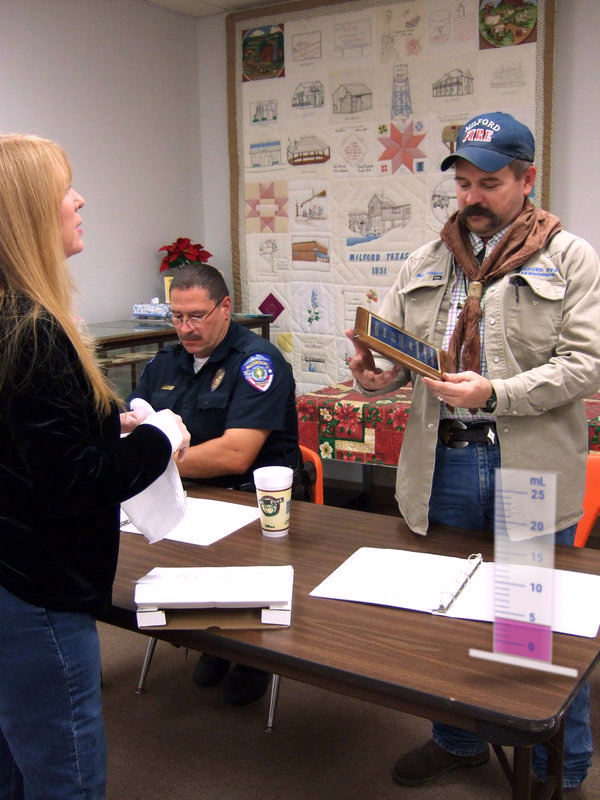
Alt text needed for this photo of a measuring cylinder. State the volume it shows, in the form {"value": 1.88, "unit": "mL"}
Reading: {"value": 4, "unit": "mL"}
